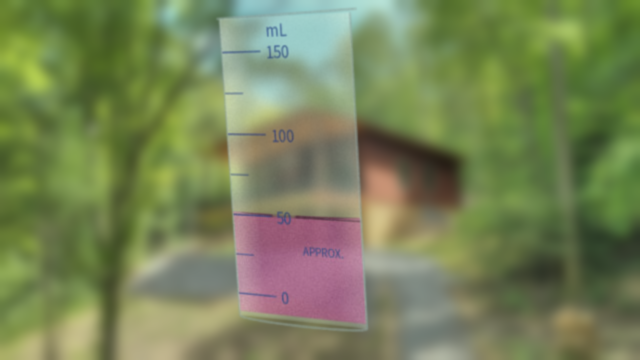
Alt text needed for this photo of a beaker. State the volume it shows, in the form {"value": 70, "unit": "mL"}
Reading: {"value": 50, "unit": "mL"}
